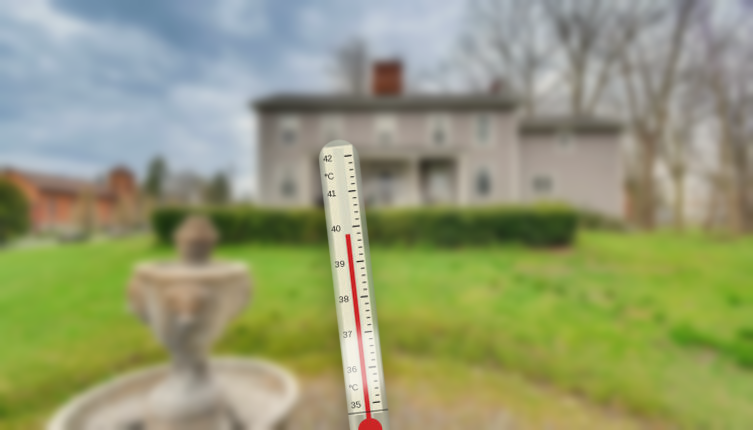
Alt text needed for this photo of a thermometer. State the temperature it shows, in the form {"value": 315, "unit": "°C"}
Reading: {"value": 39.8, "unit": "°C"}
